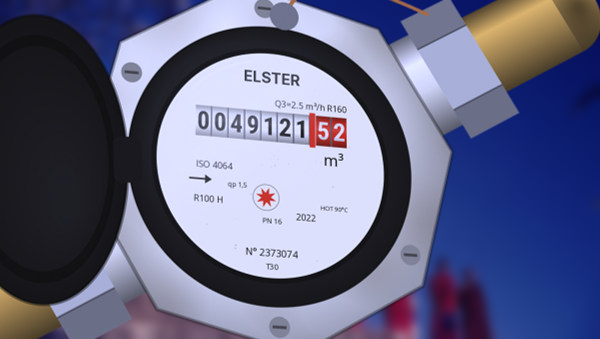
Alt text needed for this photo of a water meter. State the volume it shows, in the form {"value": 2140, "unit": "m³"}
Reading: {"value": 49121.52, "unit": "m³"}
